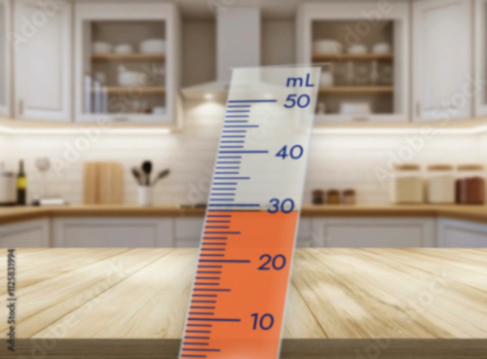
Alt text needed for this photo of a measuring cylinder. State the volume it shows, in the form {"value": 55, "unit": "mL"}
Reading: {"value": 29, "unit": "mL"}
